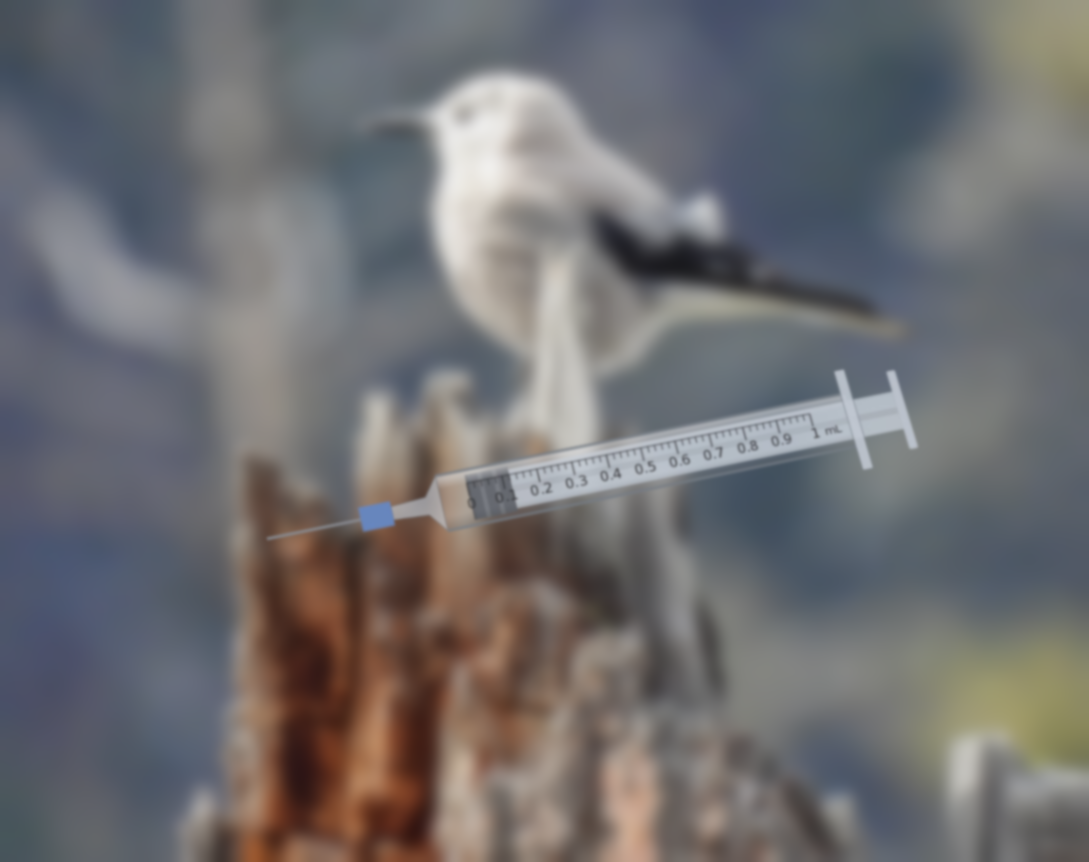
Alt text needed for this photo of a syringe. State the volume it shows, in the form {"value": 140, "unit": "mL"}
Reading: {"value": 0, "unit": "mL"}
